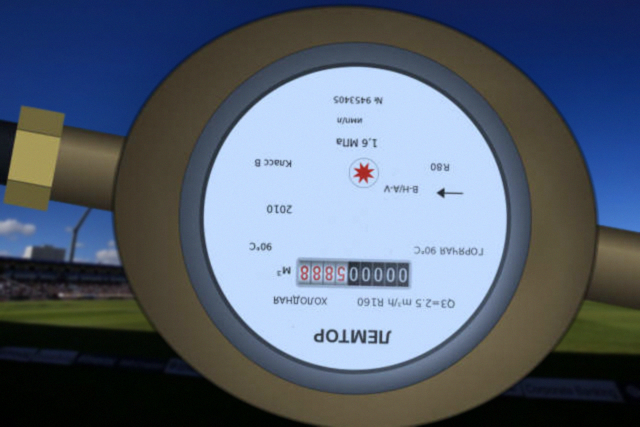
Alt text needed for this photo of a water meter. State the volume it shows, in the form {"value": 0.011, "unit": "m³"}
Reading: {"value": 0.5888, "unit": "m³"}
